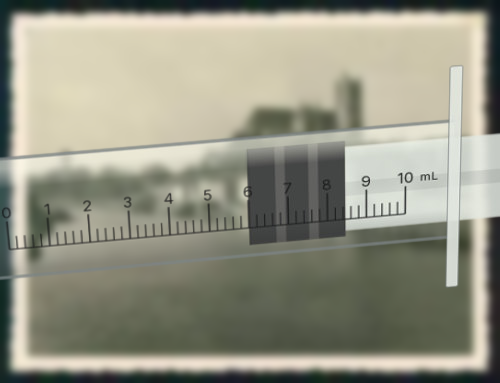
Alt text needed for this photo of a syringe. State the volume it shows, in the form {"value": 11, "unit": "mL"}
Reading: {"value": 6, "unit": "mL"}
